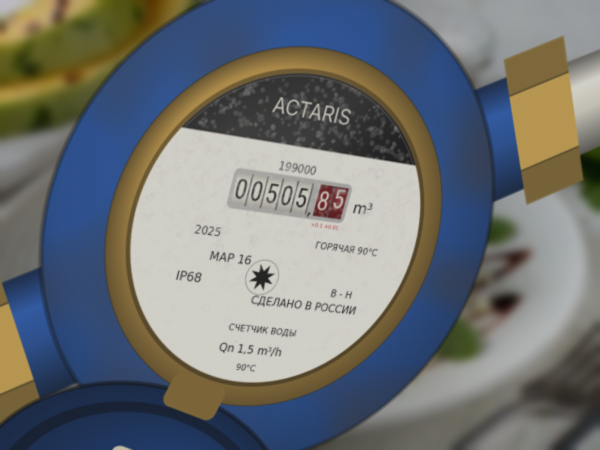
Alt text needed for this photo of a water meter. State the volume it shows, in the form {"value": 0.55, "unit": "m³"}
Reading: {"value": 505.85, "unit": "m³"}
